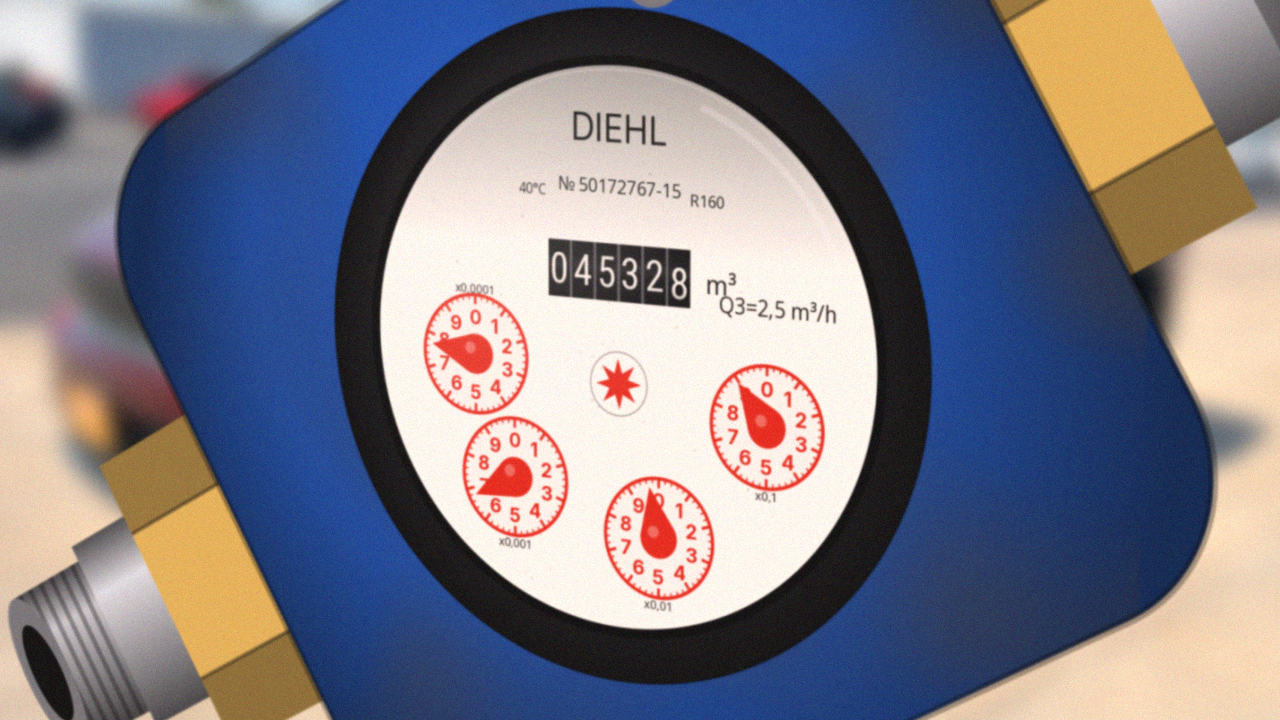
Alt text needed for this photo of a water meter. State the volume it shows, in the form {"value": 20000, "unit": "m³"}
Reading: {"value": 45327.8967, "unit": "m³"}
